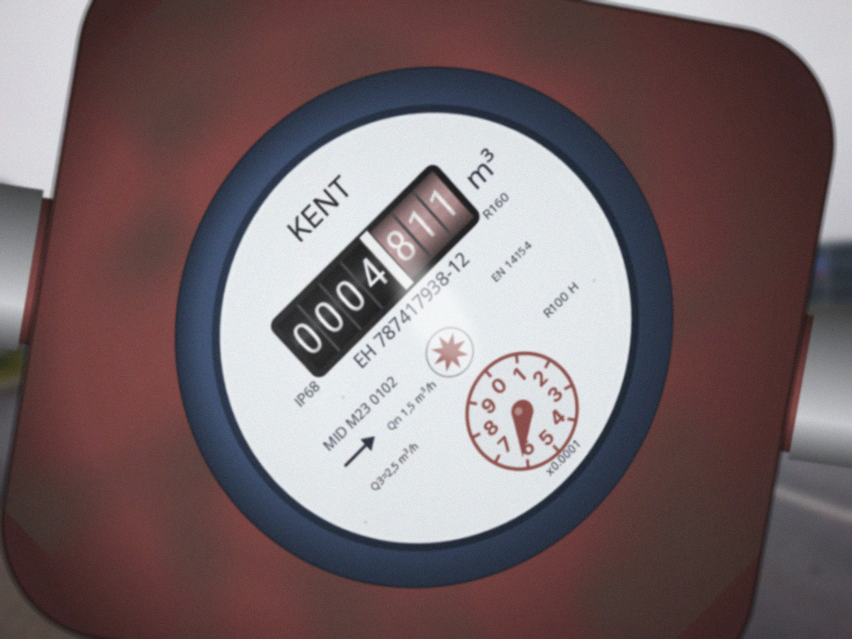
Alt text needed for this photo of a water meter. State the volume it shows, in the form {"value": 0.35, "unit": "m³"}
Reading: {"value": 4.8116, "unit": "m³"}
